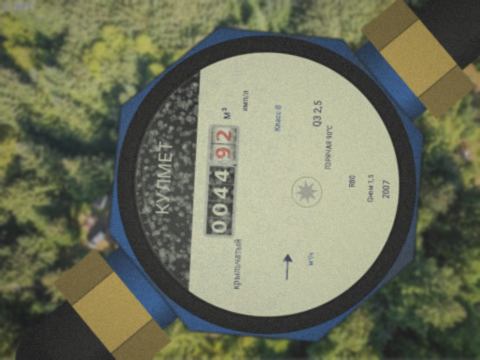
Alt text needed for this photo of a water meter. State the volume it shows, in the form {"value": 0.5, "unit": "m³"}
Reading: {"value": 44.92, "unit": "m³"}
